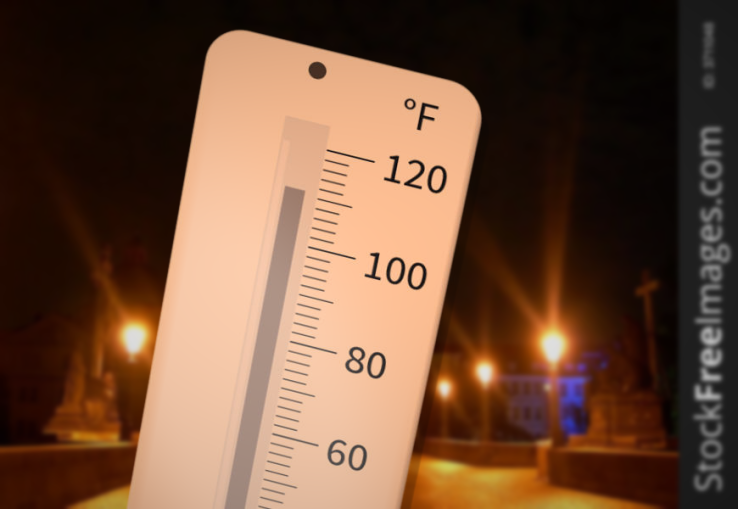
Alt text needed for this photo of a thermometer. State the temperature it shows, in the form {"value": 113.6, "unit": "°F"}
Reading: {"value": 111, "unit": "°F"}
